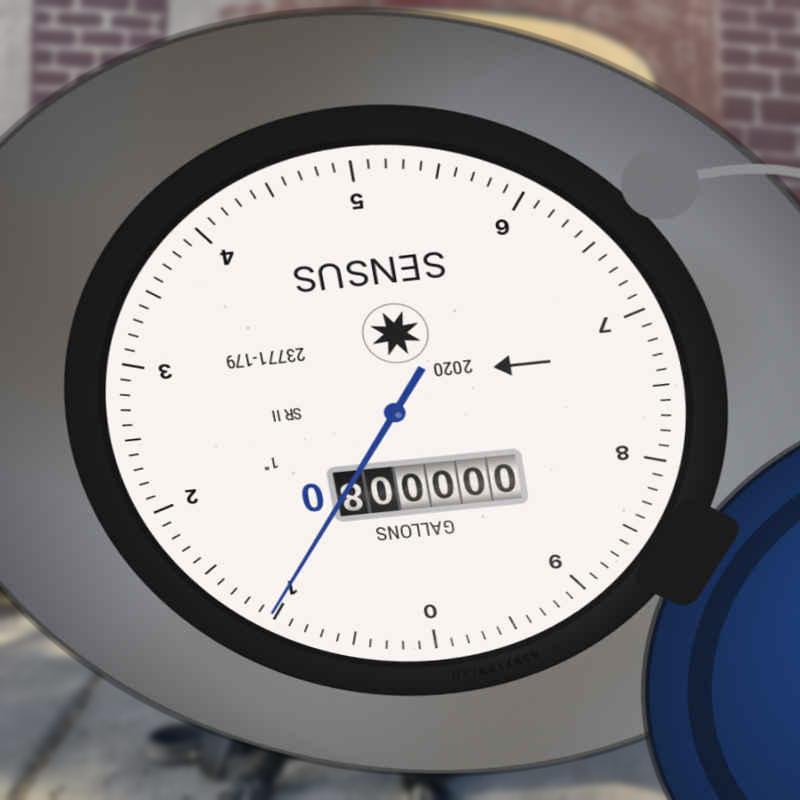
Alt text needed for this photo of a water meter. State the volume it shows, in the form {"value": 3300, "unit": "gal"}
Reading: {"value": 81.0, "unit": "gal"}
